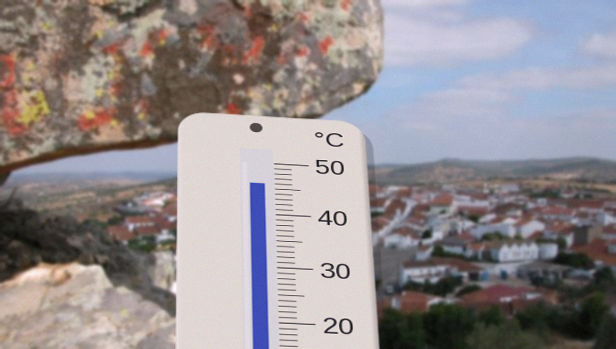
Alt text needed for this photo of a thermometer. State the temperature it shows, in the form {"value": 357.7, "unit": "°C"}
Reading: {"value": 46, "unit": "°C"}
